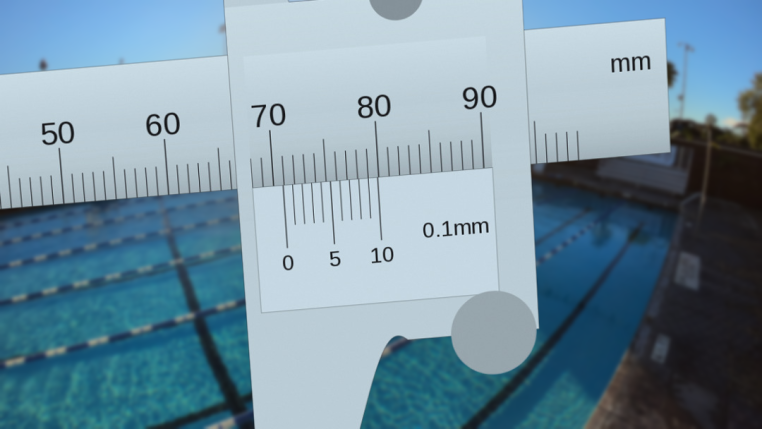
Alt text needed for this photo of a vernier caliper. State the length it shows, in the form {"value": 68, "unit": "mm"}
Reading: {"value": 70.9, "unit": "mm"}
